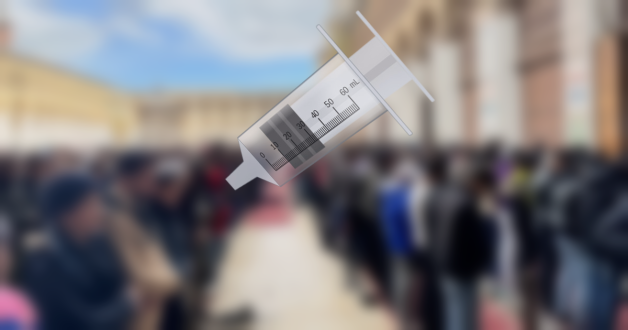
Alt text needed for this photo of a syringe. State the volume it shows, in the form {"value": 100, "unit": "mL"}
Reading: {"value": 10, "unit": "mL"}
